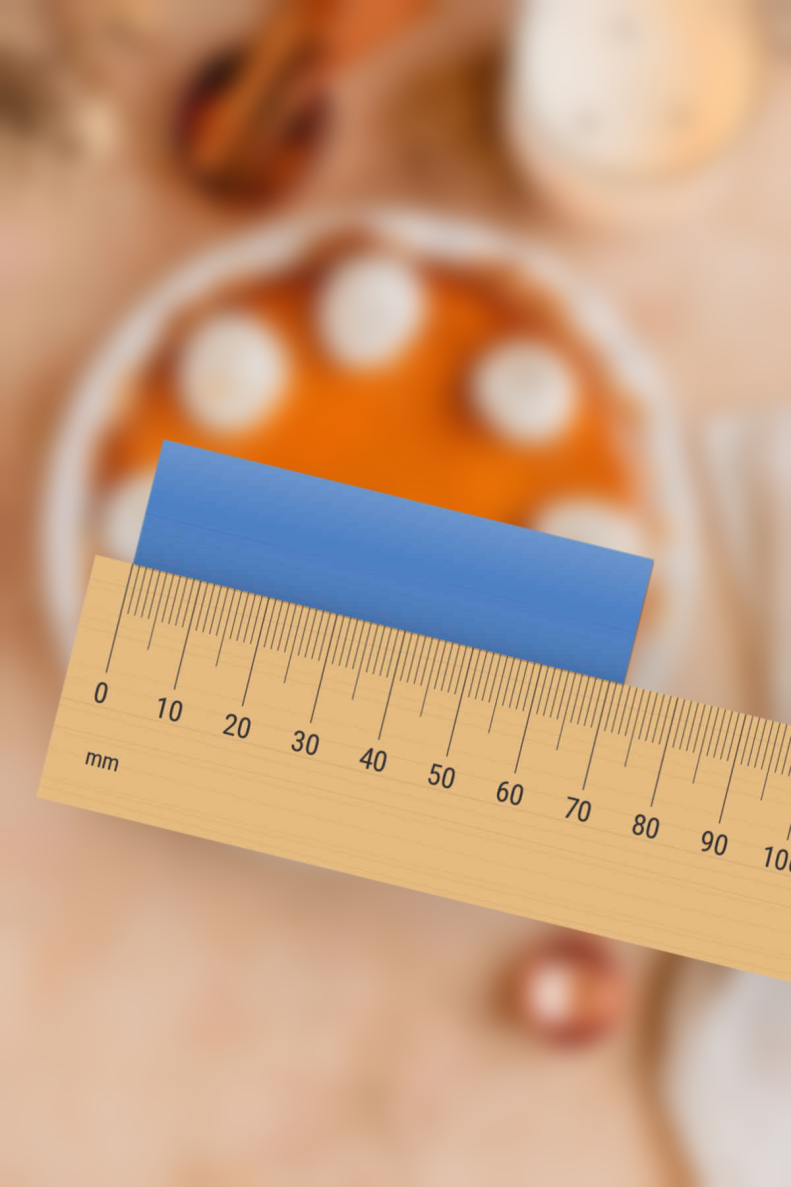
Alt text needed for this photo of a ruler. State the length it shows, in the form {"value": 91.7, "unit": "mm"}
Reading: {"value": 72, "unit": "mm"}
